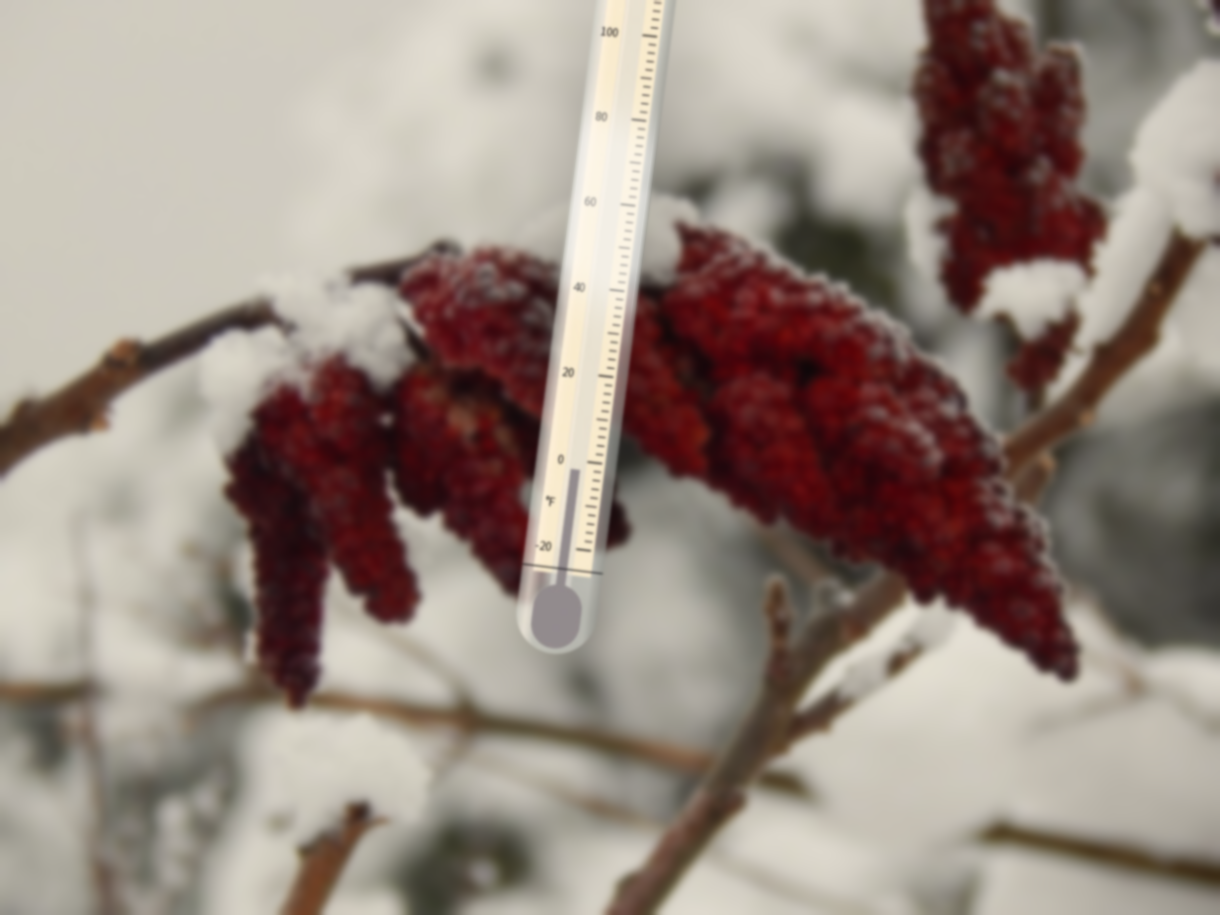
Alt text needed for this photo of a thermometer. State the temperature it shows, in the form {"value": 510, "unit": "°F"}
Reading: {"value": -2, "unit": "°F"}
